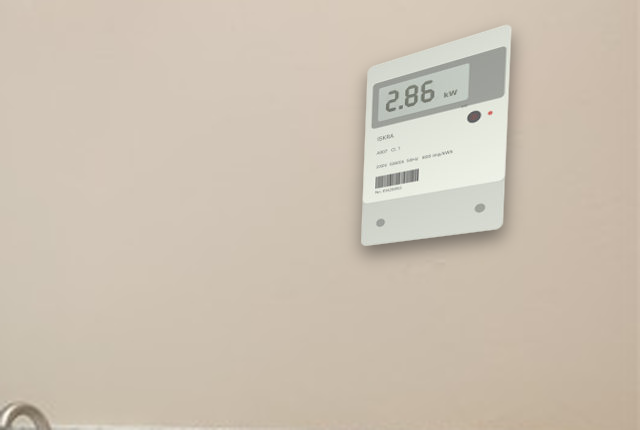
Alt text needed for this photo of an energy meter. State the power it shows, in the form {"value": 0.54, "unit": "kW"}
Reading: {"value": 2.86, "unit": "kW"}
